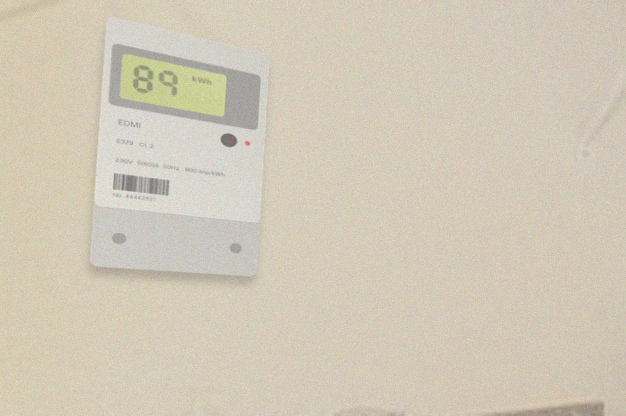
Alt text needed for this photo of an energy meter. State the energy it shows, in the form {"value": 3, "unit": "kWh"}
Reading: {"value": 89, "unit": "kWh"}
